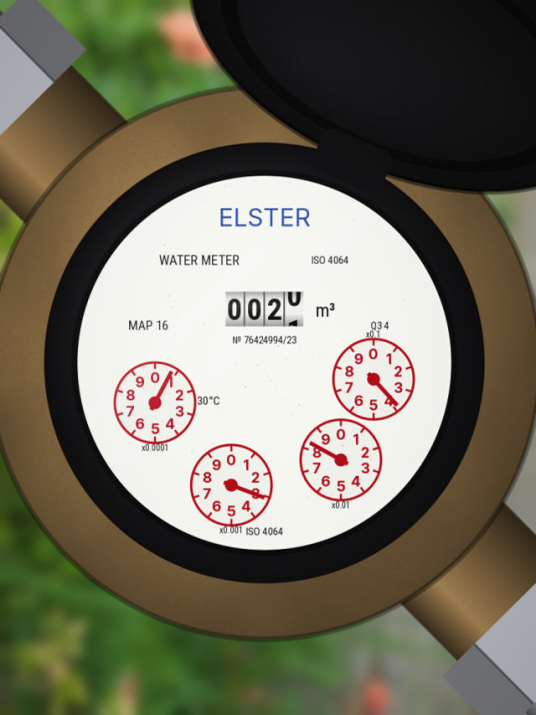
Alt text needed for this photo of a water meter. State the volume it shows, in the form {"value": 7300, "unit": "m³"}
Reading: {"value": 20.3830, "unit": "m³"}
